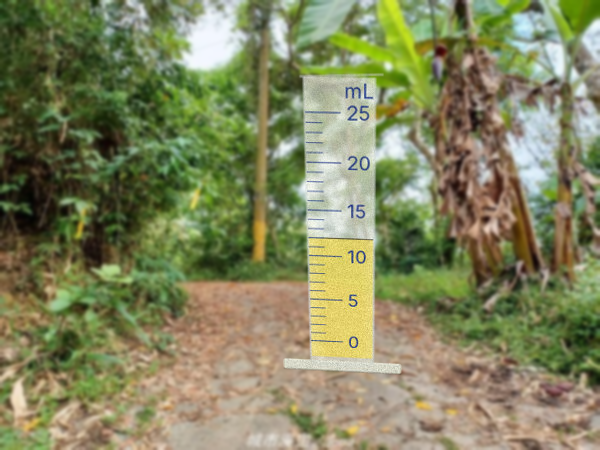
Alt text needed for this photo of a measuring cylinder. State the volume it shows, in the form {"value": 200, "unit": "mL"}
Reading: {"value": 12, "unit": "mL"}
